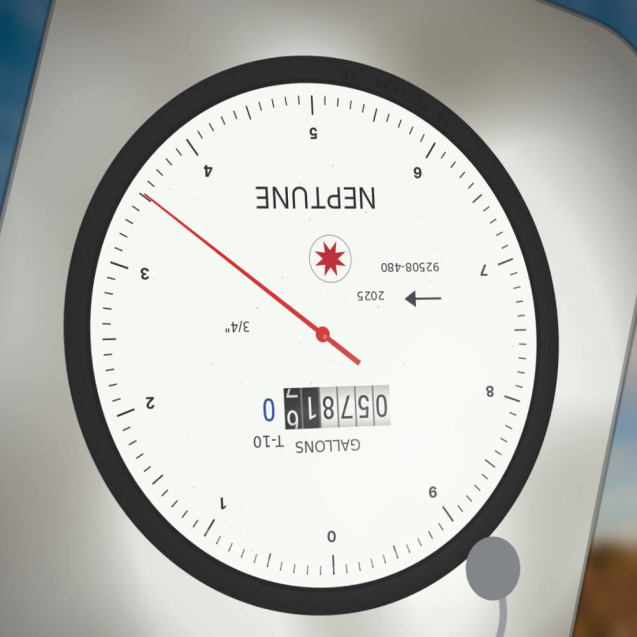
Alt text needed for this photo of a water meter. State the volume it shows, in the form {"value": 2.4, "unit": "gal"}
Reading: {"value": 578163.5, "unit": "gal"}
